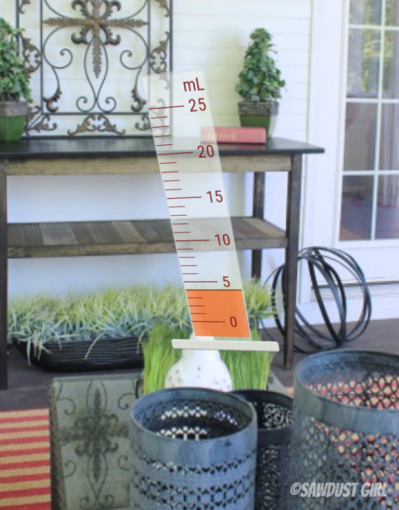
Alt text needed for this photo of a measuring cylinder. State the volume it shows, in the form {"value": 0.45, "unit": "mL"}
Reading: {"value": 4, "unit": "mL"}
